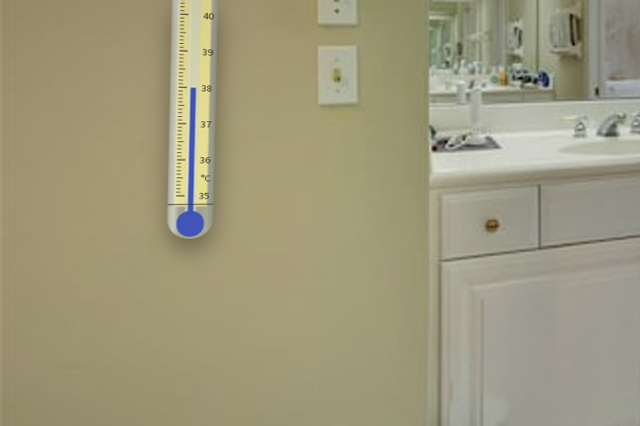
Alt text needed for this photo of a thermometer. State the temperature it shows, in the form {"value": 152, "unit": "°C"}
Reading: {"value": 38, "unit": "°C"}
